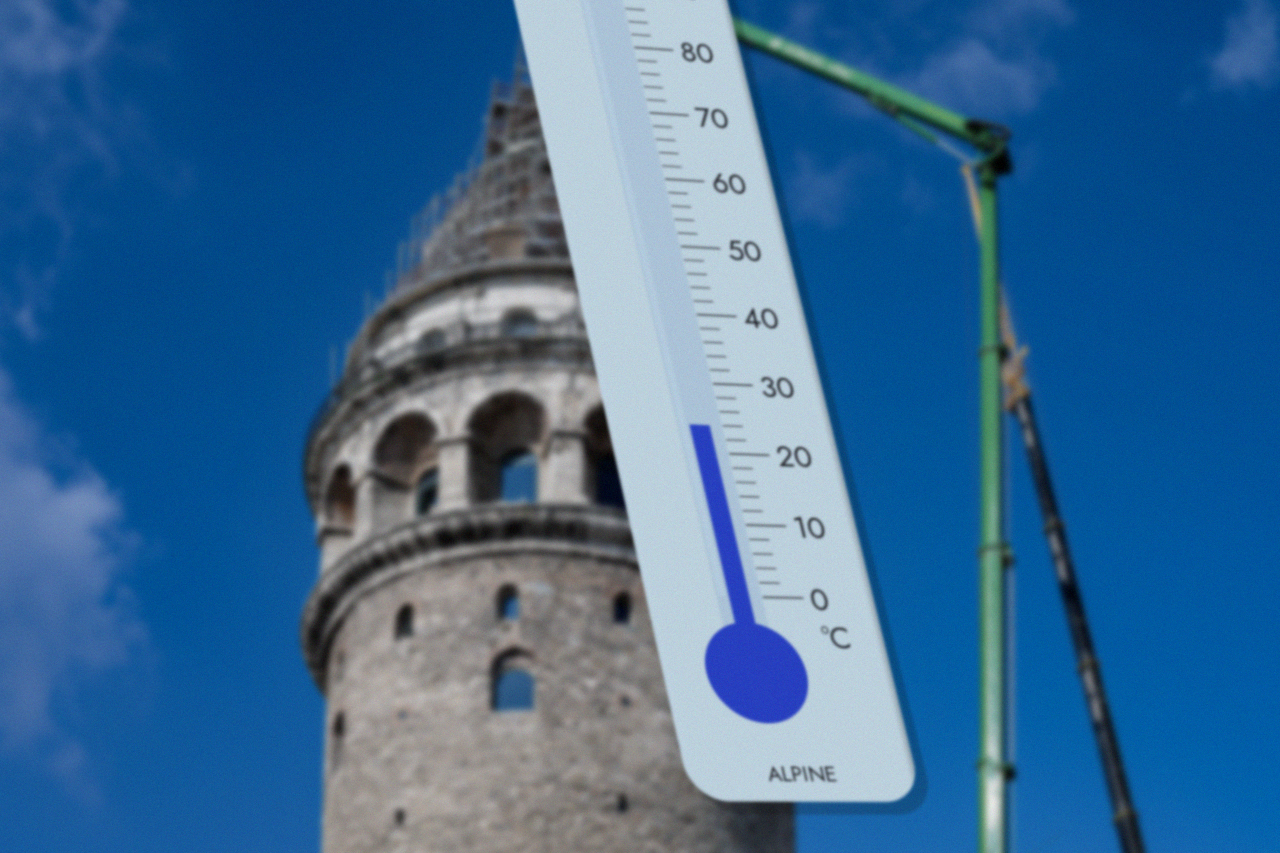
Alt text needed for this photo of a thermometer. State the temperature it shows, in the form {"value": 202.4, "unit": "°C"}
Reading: {"value": 24, "unit": "°C"}
